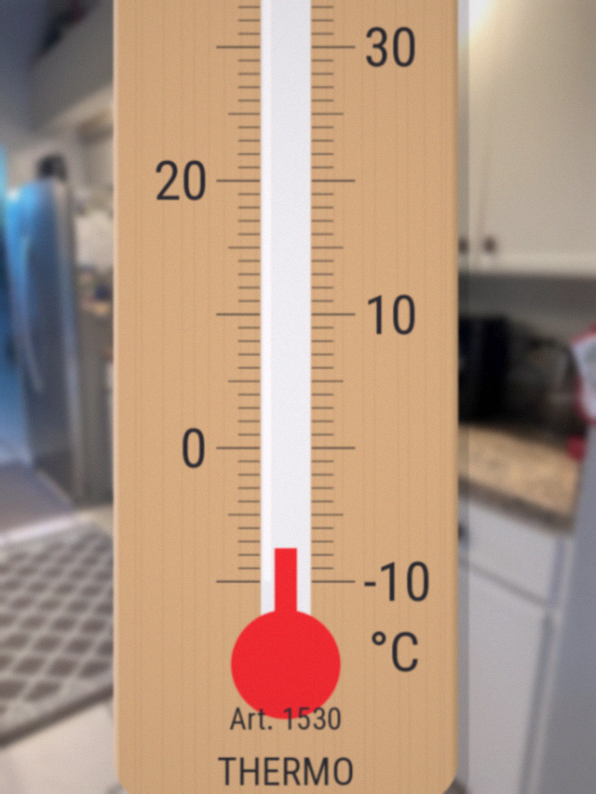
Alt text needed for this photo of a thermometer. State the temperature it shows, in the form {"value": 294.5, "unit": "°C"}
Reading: {"value": -7.5, "unit": "°C"}
